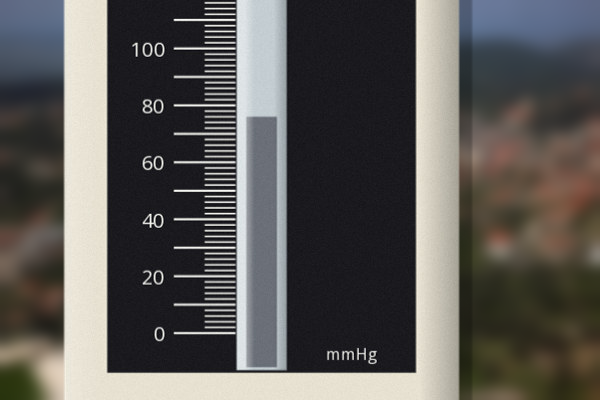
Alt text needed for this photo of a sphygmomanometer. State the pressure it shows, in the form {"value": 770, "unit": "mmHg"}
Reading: {"value": 76, "unit": "mmHg"}
